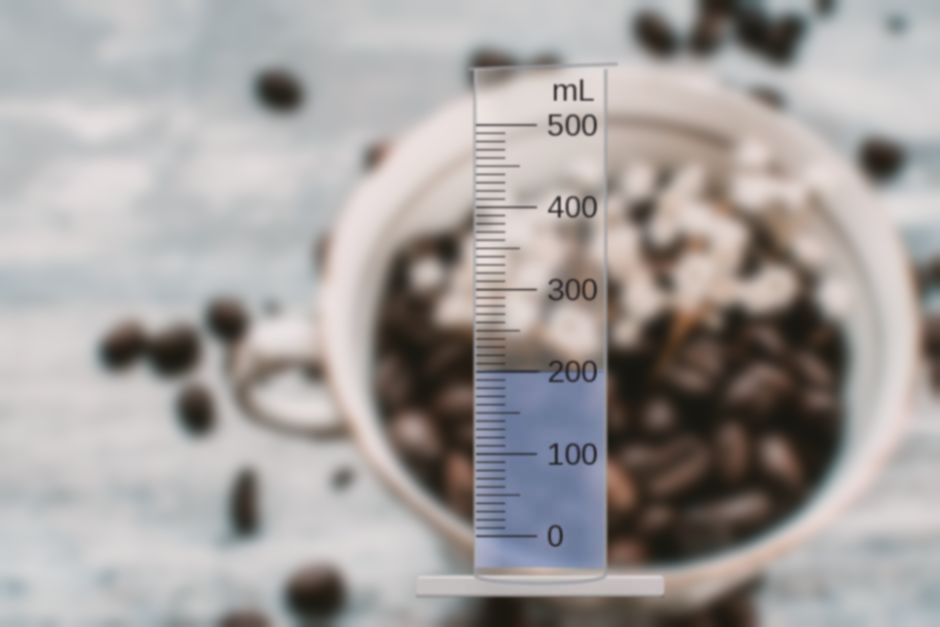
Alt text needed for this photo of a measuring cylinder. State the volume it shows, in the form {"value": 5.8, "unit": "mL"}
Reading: {"value": 200, "unit": "mL"}
